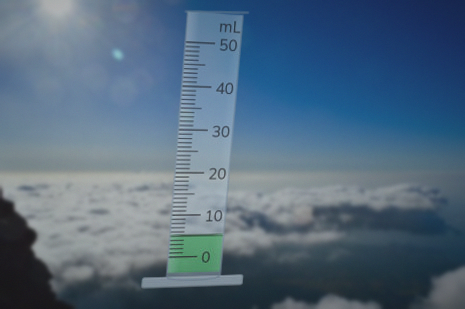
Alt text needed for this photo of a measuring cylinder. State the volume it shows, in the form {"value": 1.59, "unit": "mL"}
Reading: {"value": 5, "unit": "mL"}
